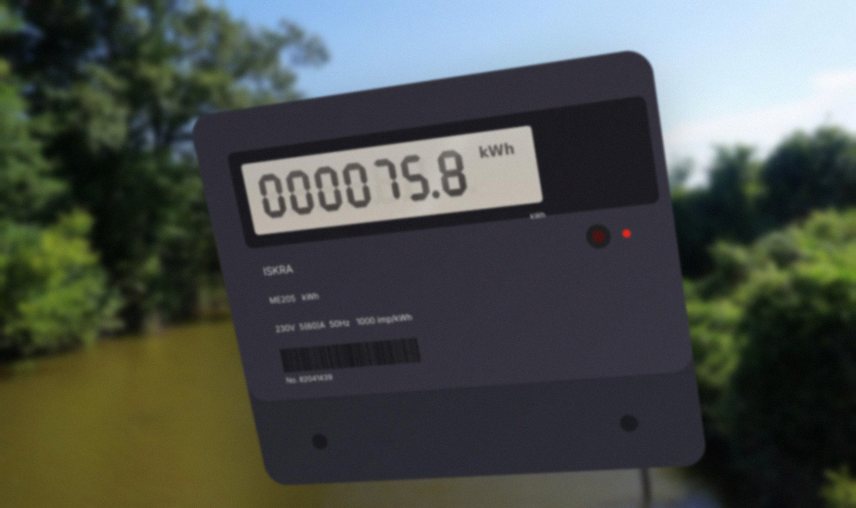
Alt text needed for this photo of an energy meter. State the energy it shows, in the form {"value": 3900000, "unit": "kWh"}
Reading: {"value": 75.8, "unit": "kWh"}
